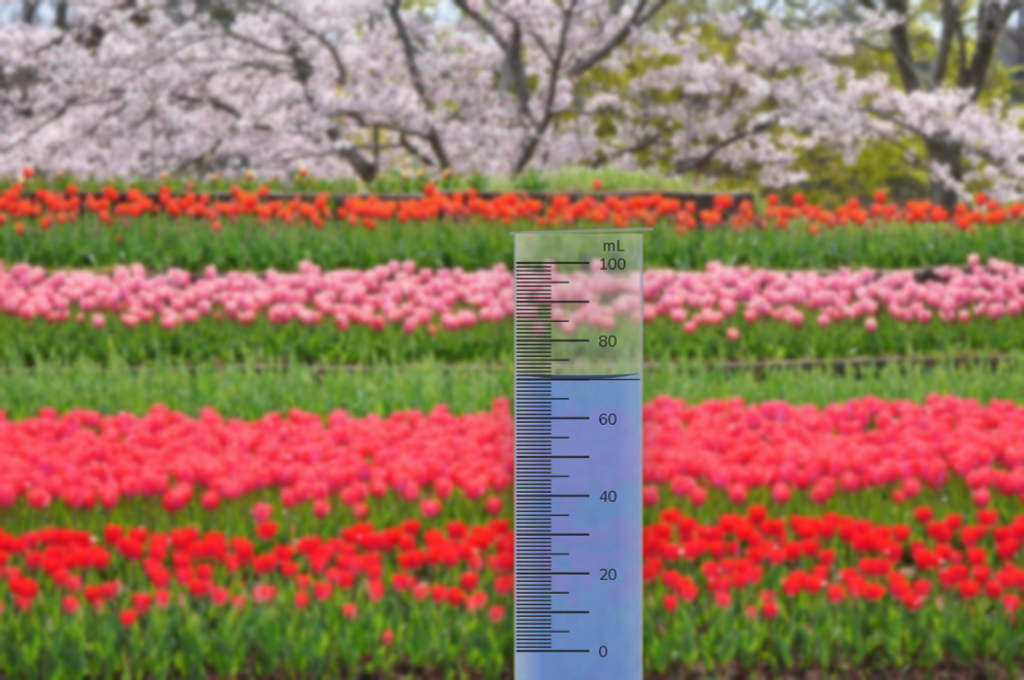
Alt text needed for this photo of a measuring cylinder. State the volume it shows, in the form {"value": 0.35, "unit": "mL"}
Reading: {"value": 70, "unit": "mL"}
